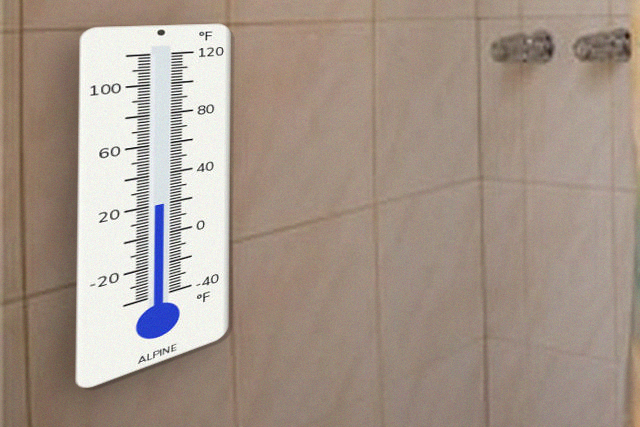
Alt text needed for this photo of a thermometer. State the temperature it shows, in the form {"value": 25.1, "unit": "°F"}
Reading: {"value": 20, "unit": "°F"}
